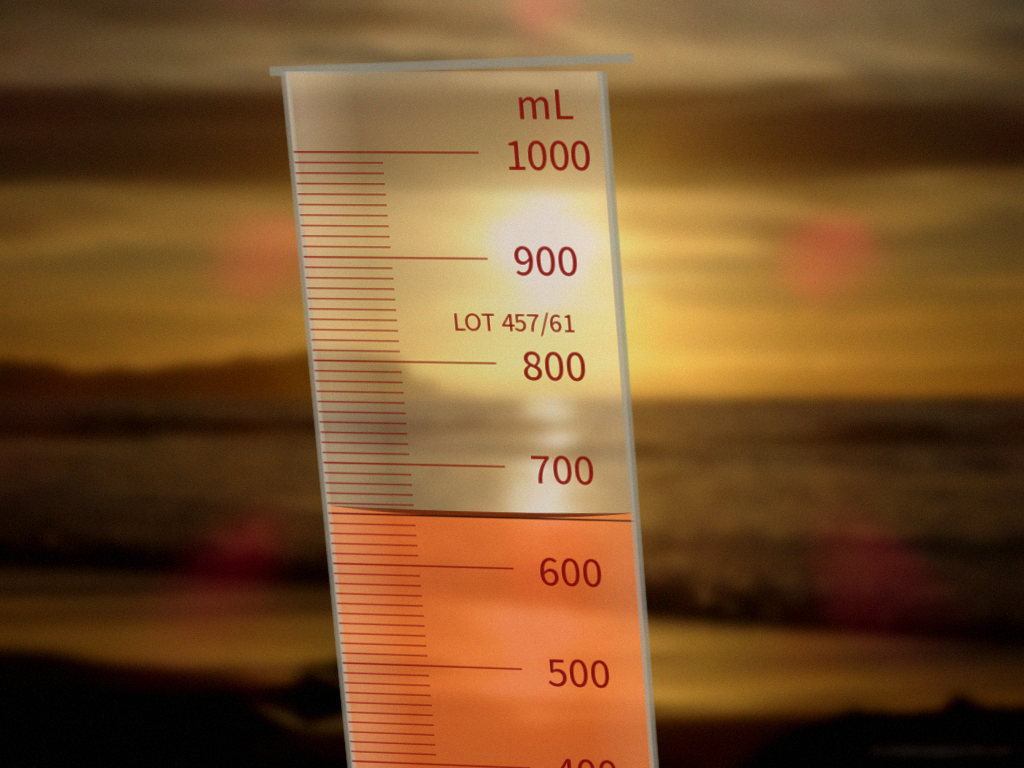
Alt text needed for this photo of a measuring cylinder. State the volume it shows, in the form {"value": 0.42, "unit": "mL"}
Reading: {"value": 650, "unit": "mL"}
